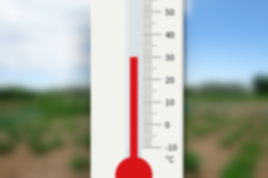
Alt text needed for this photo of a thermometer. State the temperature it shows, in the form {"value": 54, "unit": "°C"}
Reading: {"value": 30, "unit": "°C"}
